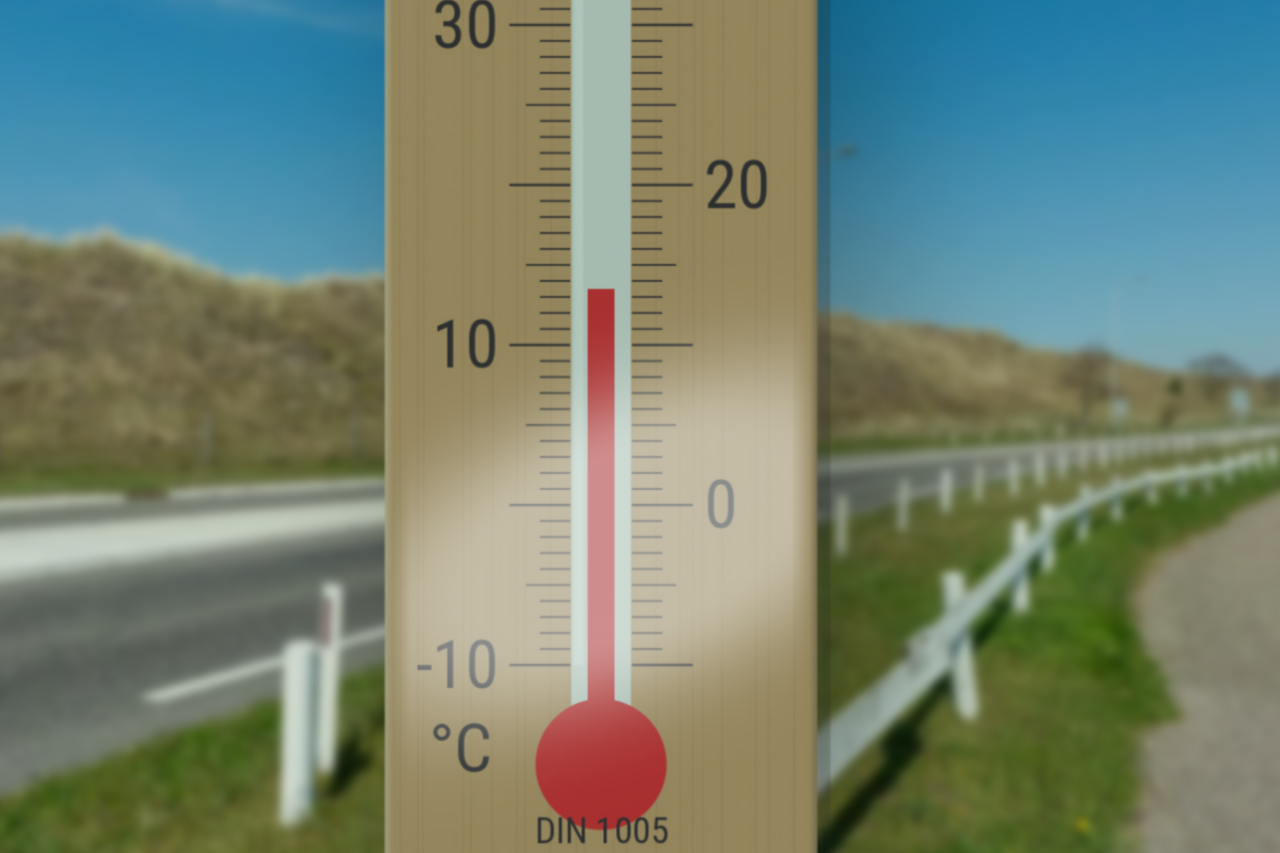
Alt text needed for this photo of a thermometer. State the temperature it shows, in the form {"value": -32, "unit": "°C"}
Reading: {"value": 13.5, "unit": "°C"}
